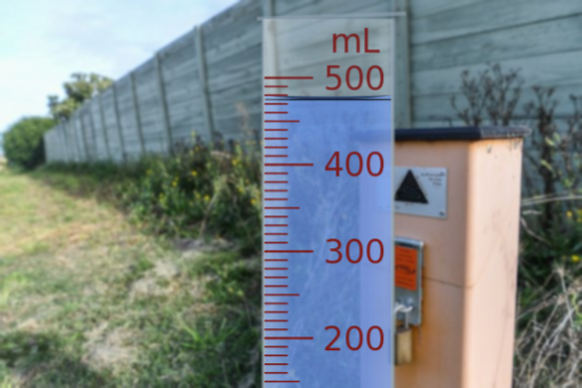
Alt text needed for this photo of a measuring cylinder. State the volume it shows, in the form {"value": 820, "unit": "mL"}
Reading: {"value": 475, "unit": "mL"}
